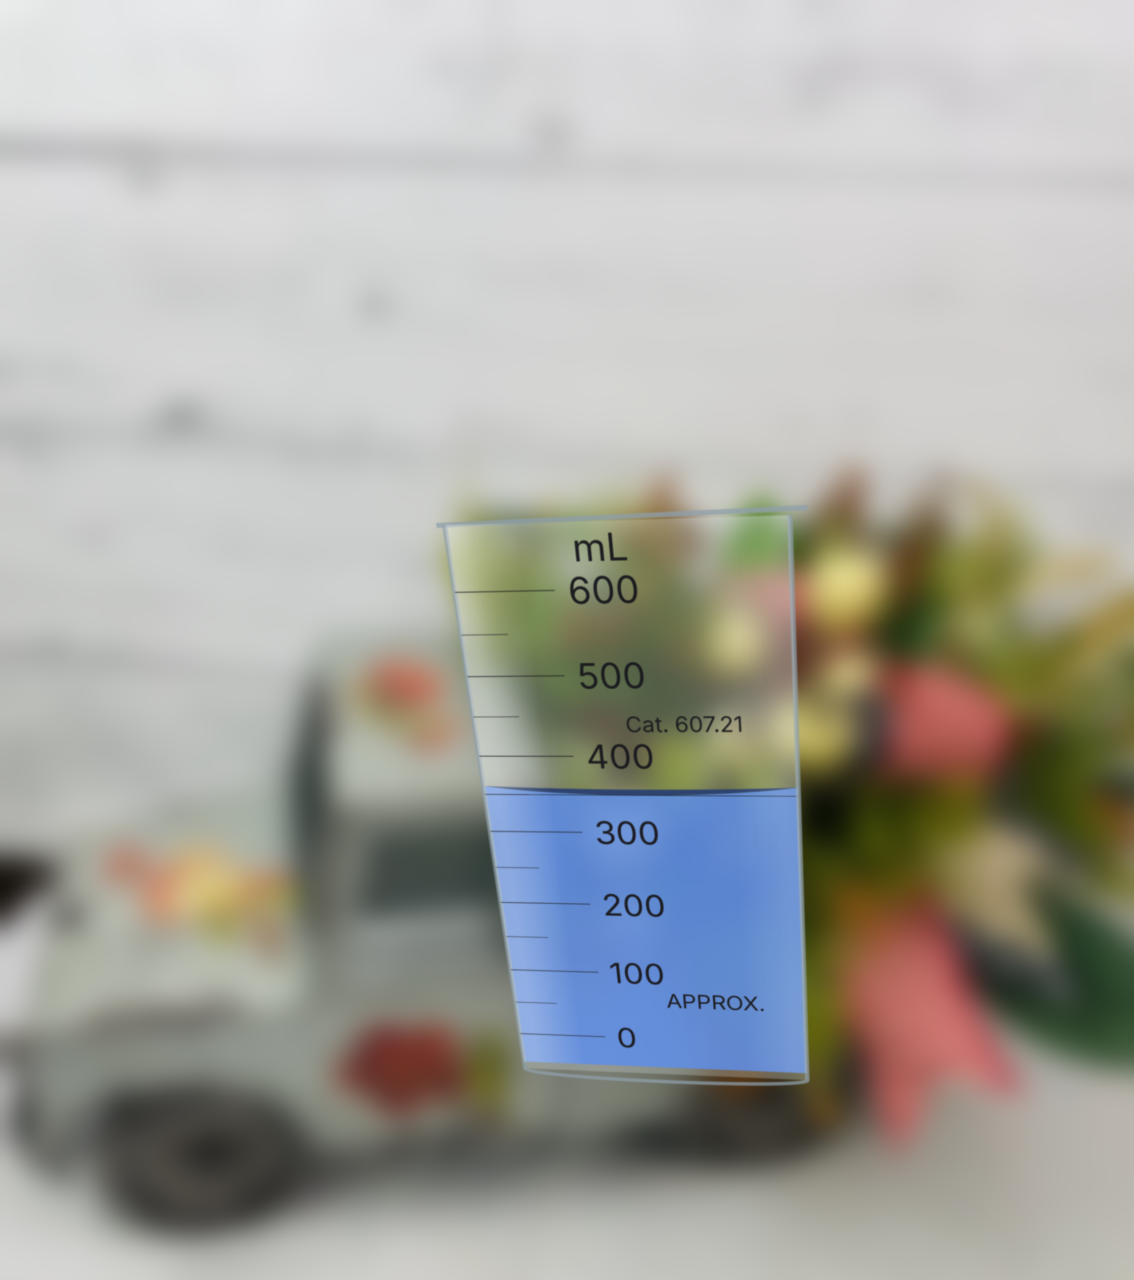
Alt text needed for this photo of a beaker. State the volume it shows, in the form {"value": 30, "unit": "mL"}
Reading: {"value": 350, "unit": "mL"}
